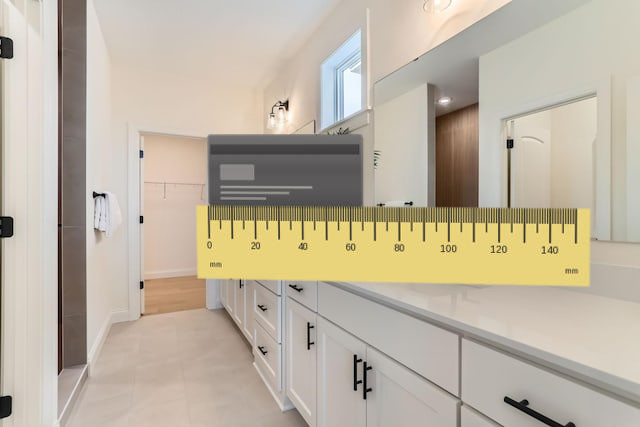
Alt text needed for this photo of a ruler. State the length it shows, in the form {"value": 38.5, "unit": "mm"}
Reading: {"value": 65, "unit": "mm"}
